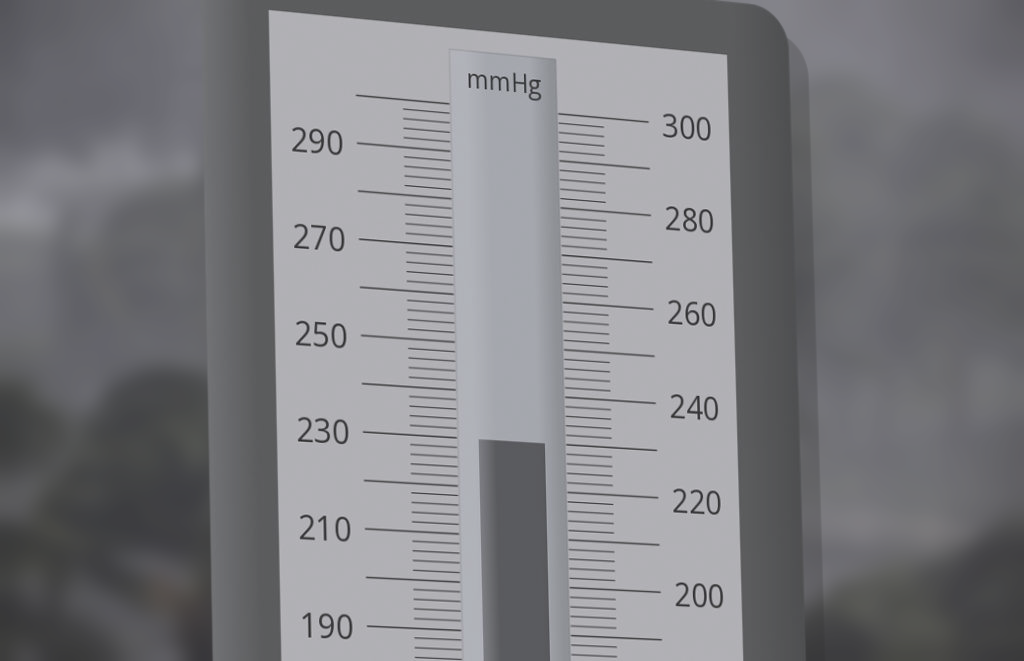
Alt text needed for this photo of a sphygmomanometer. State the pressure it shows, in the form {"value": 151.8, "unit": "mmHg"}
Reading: {"value": 230, "unit": "mmHg"}
